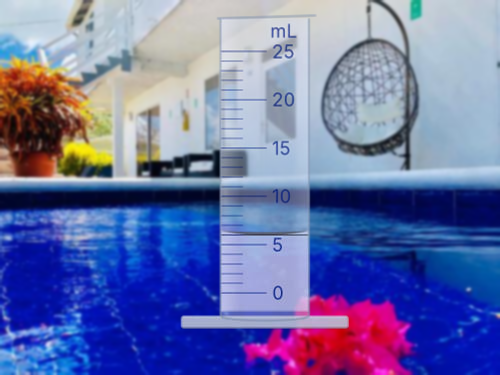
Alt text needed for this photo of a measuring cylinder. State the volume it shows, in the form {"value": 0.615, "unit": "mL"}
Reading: {"value": 6, "unit": "mL"}
